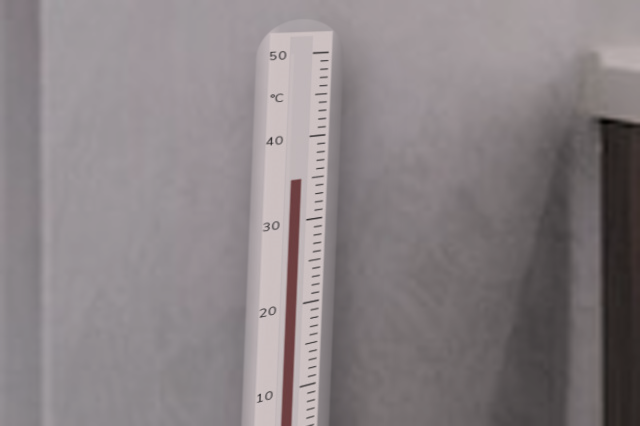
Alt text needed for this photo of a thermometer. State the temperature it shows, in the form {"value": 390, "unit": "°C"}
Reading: {"value": 35, "unit": "°C"}
